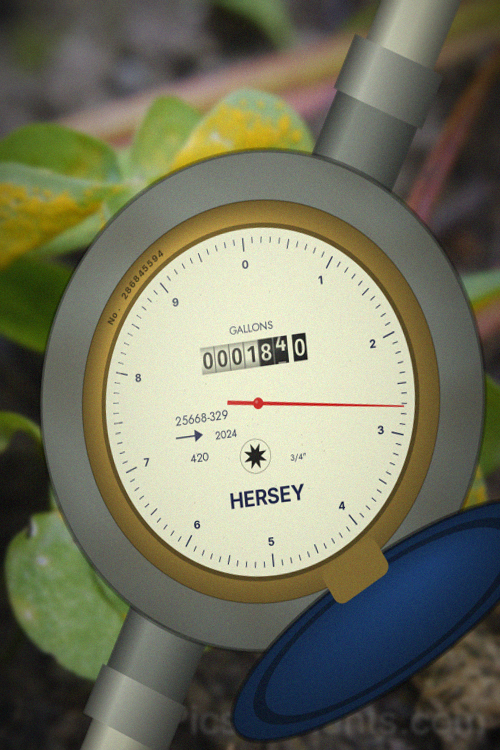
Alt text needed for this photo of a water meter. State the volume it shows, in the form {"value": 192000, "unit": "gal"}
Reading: {"value": 1842.7, "unit": "gal"}
